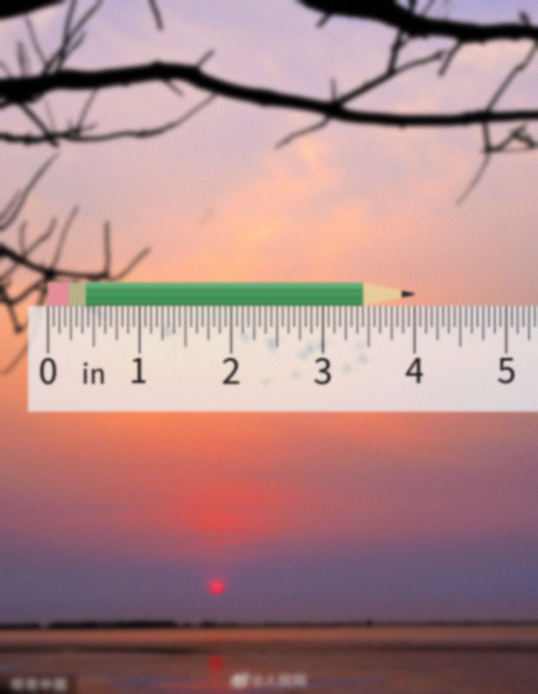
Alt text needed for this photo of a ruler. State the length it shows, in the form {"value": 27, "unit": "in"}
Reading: {"value": 4, "unit": "in"}
